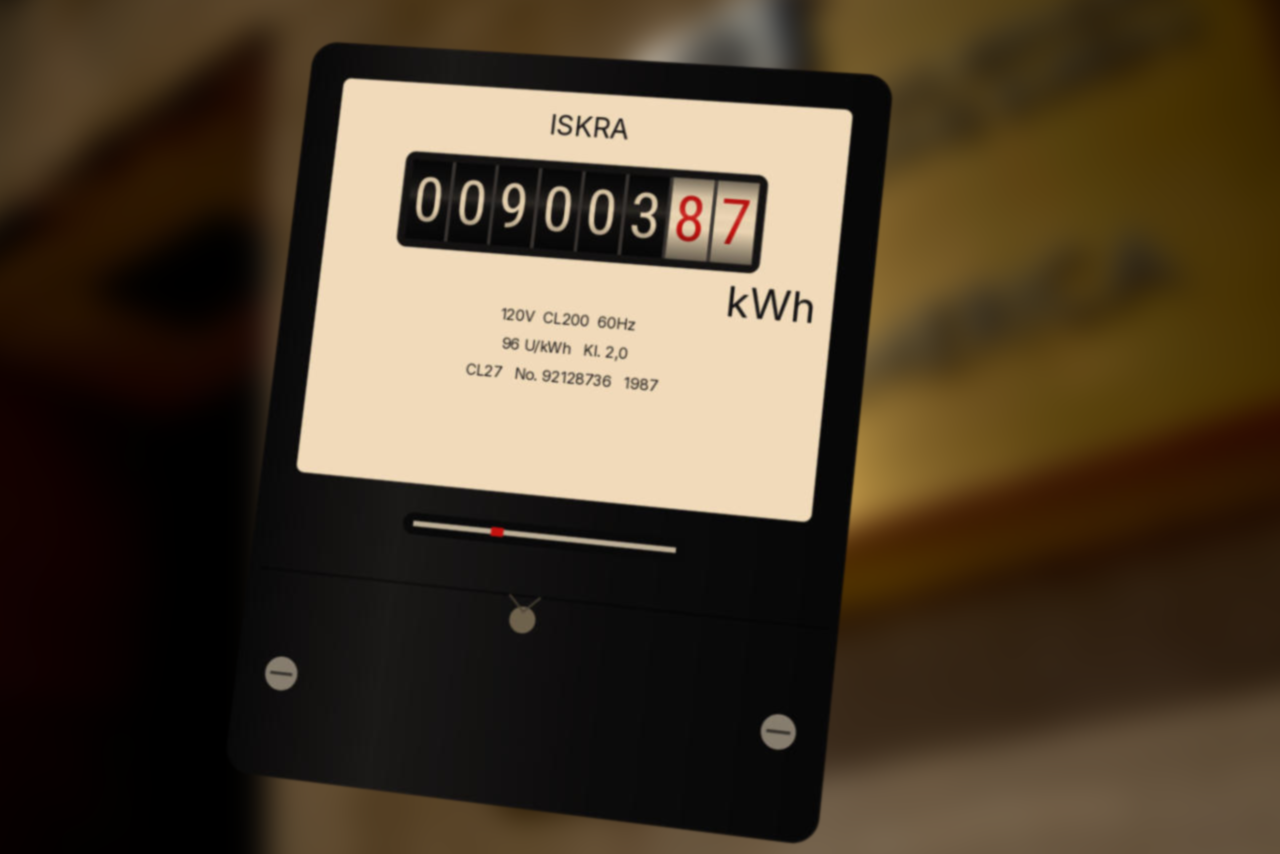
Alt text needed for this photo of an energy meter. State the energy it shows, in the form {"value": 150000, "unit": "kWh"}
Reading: {"value": 9003.87, "unit": "kWh"}
